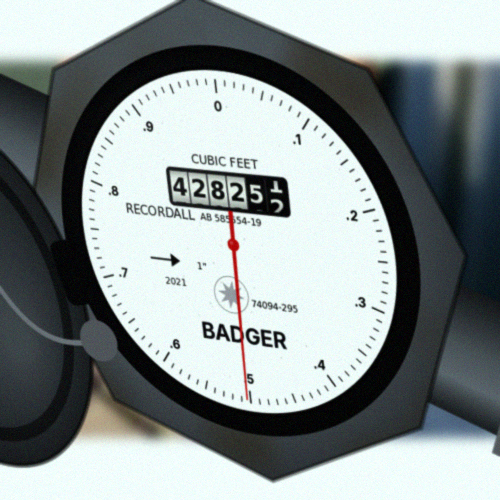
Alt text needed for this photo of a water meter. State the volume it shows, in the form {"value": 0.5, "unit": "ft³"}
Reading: {"value": 428251.50, "unit": "ft³"}
